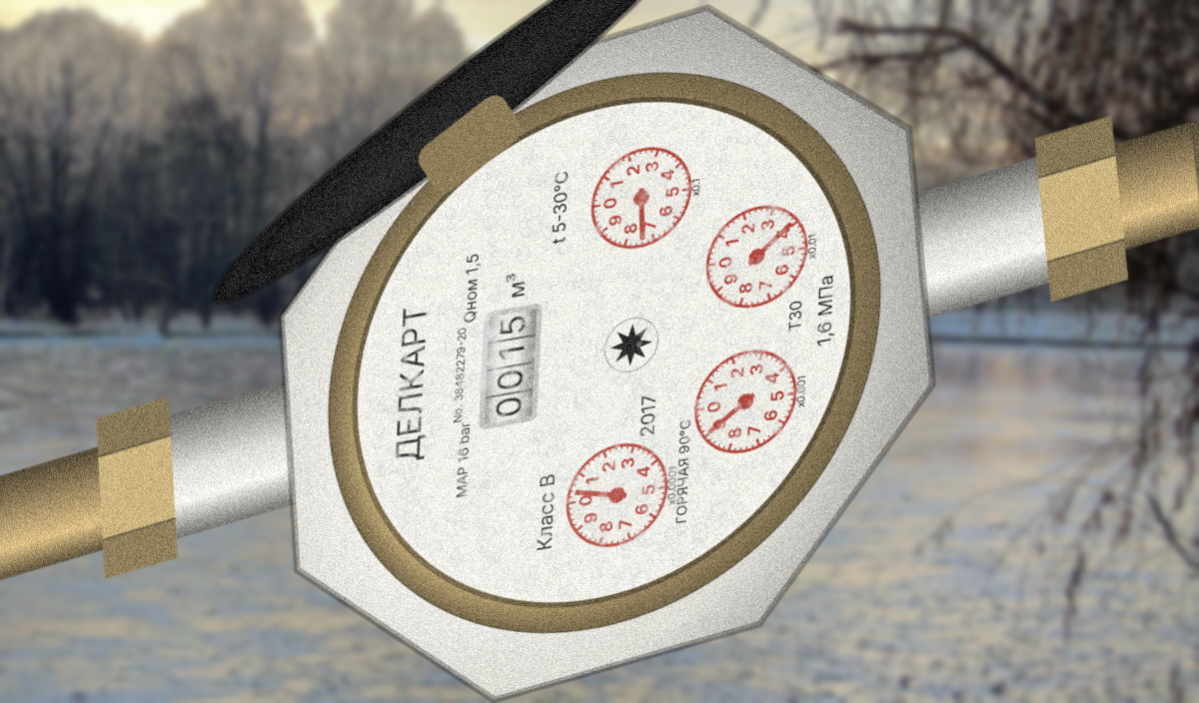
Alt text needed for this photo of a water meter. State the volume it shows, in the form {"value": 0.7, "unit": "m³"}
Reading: {"value": 15.7390, "unit": "m³"}
